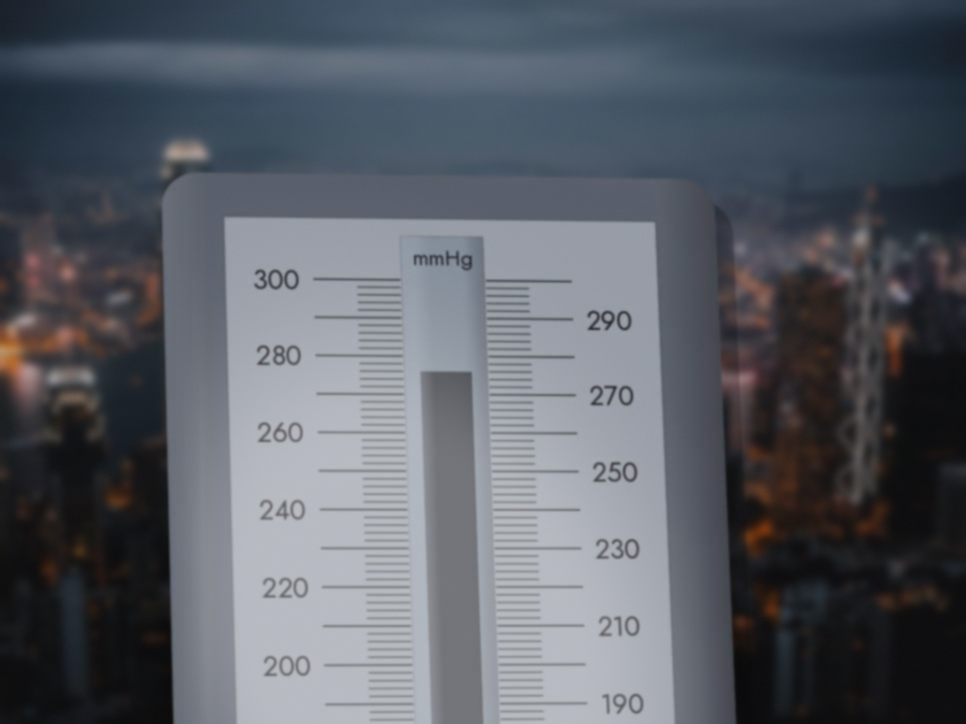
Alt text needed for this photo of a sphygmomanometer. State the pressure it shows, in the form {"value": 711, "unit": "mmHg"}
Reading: {"value": 276, "unit": "mmHg"}
